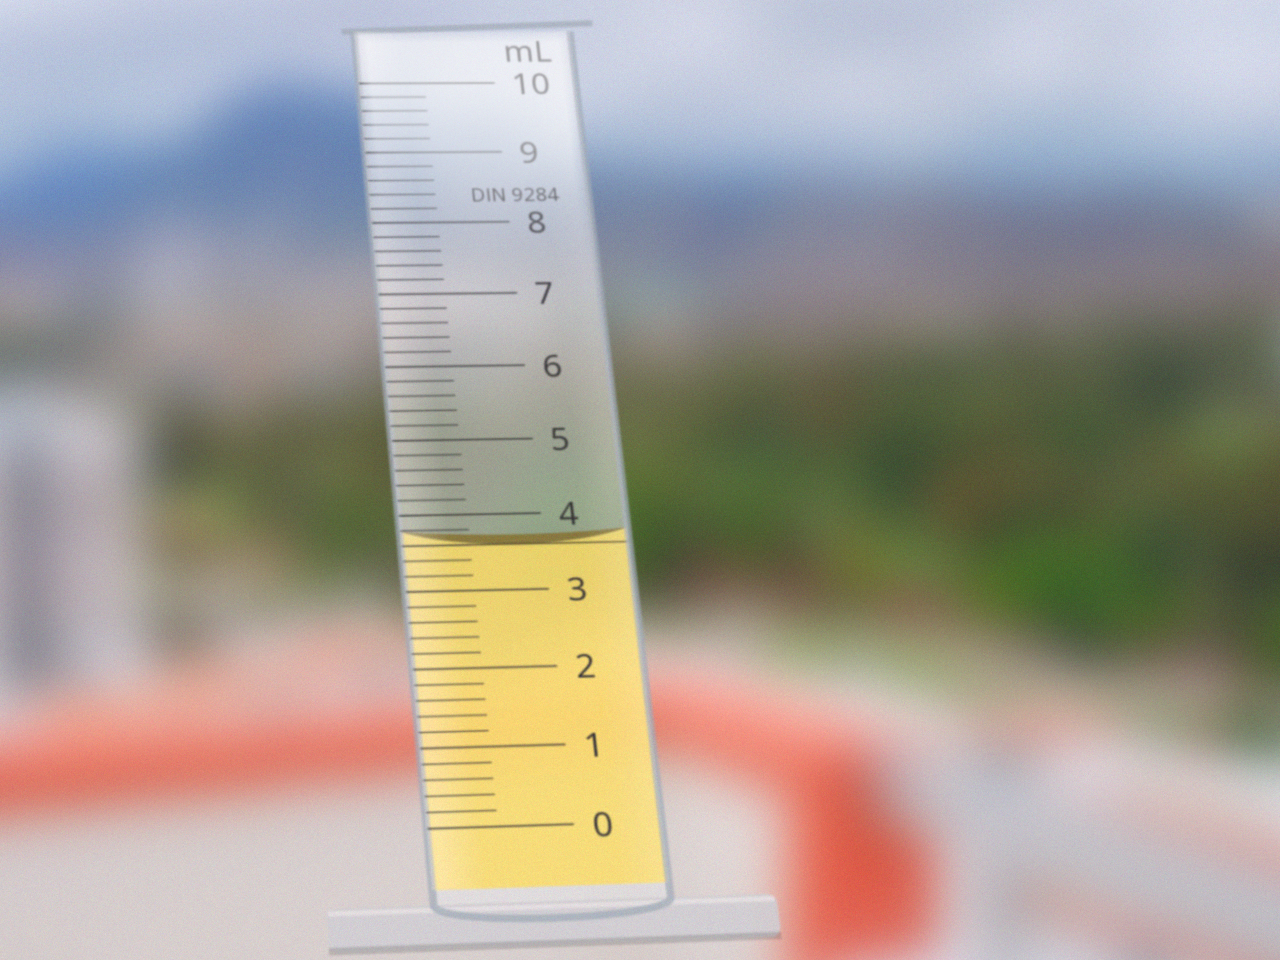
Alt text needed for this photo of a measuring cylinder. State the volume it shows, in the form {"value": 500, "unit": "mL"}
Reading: {"value": 3.6, "unit": "mL"}
